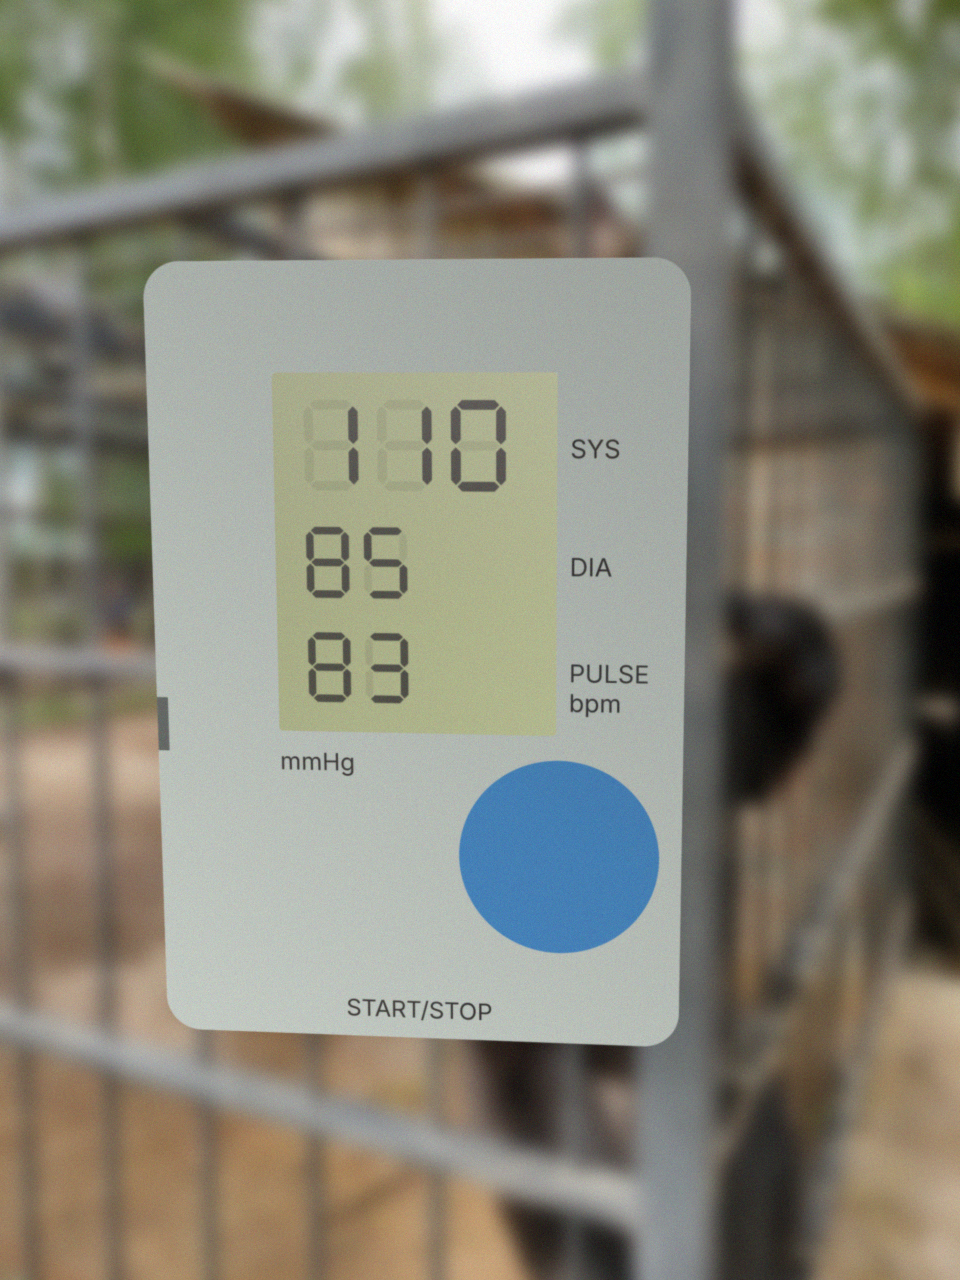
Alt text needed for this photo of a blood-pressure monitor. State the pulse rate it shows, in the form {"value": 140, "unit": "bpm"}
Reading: {"value": 83, "unit": "bpm"}
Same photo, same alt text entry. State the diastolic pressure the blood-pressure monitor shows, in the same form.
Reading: {"value": 85, "unit": "mmHg"}
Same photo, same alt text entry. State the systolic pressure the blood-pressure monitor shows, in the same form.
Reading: {"value": 110, "unit": "mmHg"}
